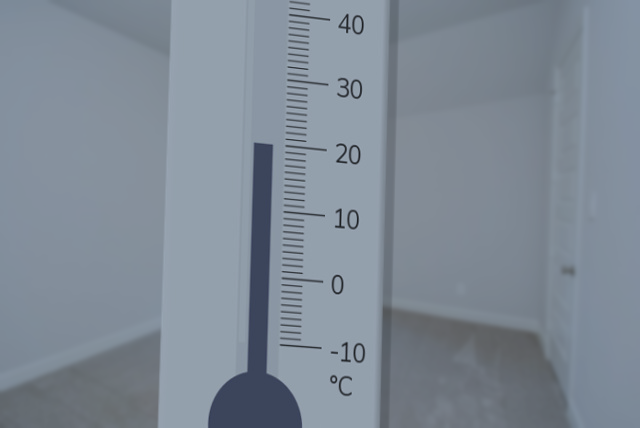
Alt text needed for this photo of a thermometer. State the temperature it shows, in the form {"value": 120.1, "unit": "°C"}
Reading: {"value": 20, "unit": "°C"}
